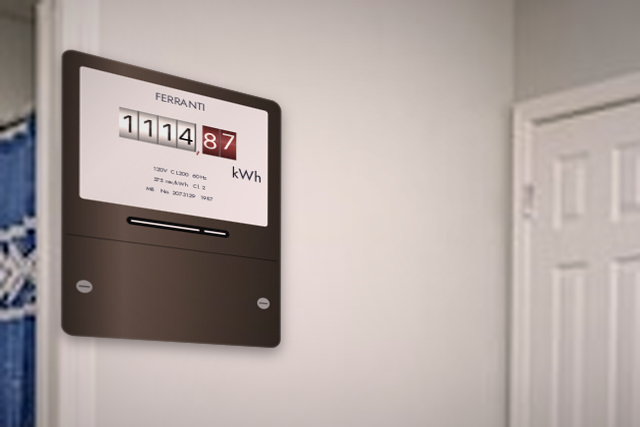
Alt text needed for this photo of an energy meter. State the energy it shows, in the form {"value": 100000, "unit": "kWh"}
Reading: {"value": 1114.87, "unit": "kWh"}
